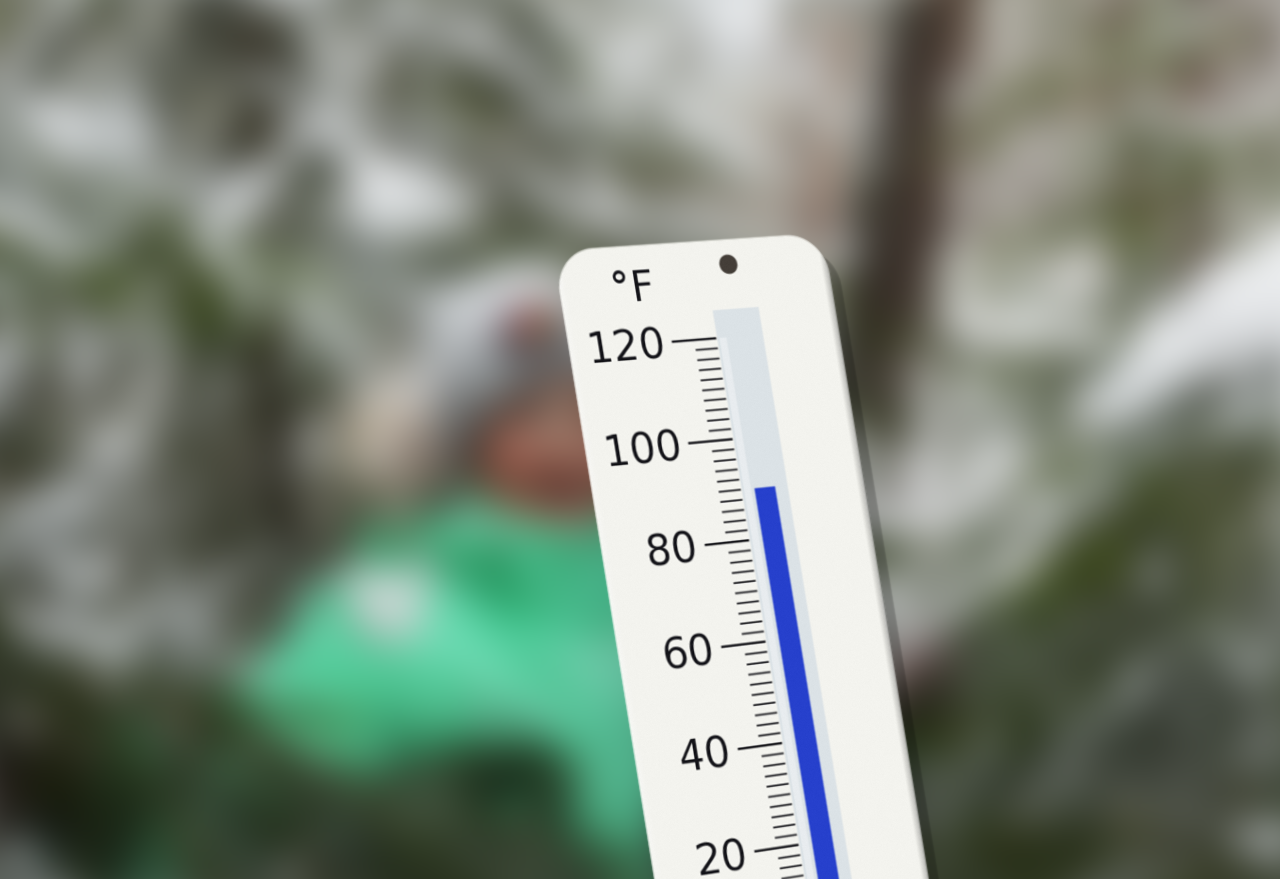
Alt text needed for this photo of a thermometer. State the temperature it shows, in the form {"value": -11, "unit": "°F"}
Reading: {"value": 90, "unit": "°F"}
